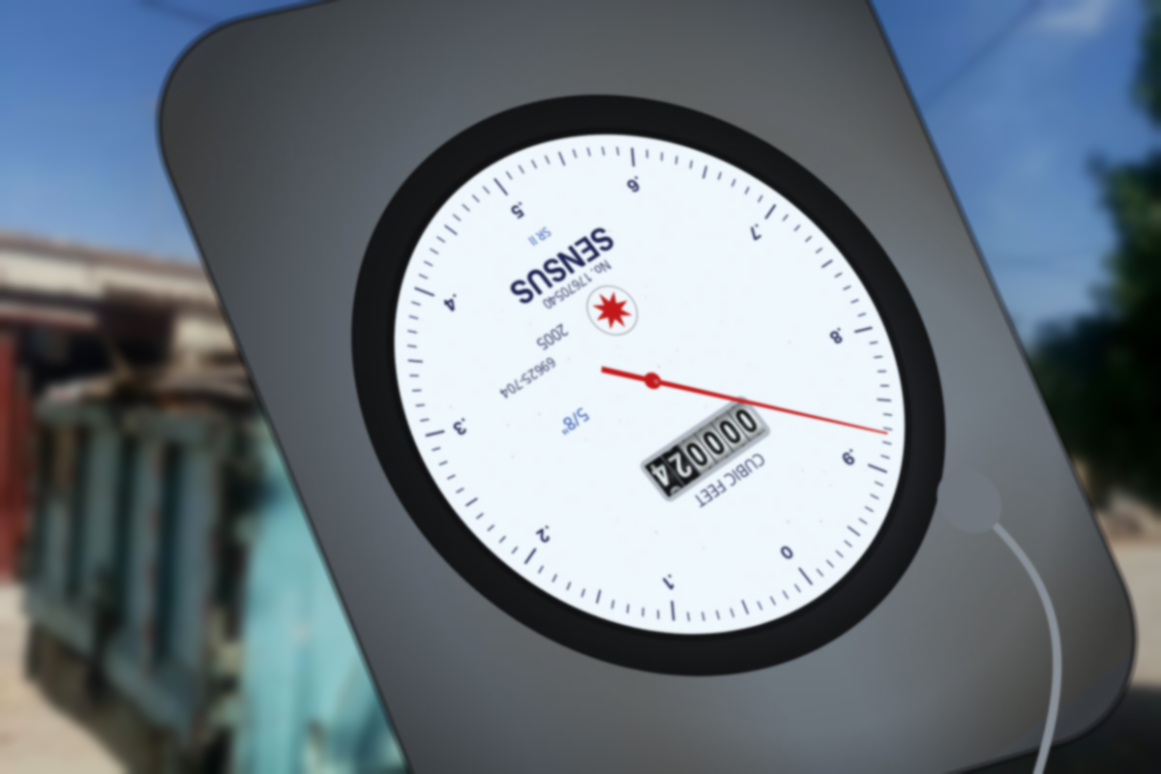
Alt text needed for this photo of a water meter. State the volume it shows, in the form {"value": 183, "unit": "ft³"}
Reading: {"value": 23.87, "unit": "ft³"}
